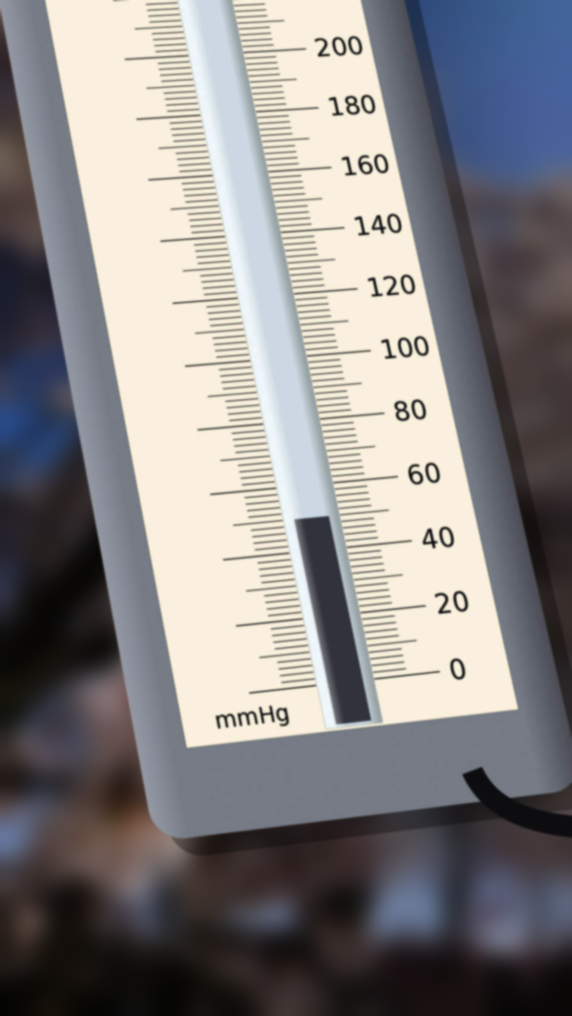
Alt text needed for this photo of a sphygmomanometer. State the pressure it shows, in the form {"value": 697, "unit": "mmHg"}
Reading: {"value": 50, "unit": "mmHg"}
